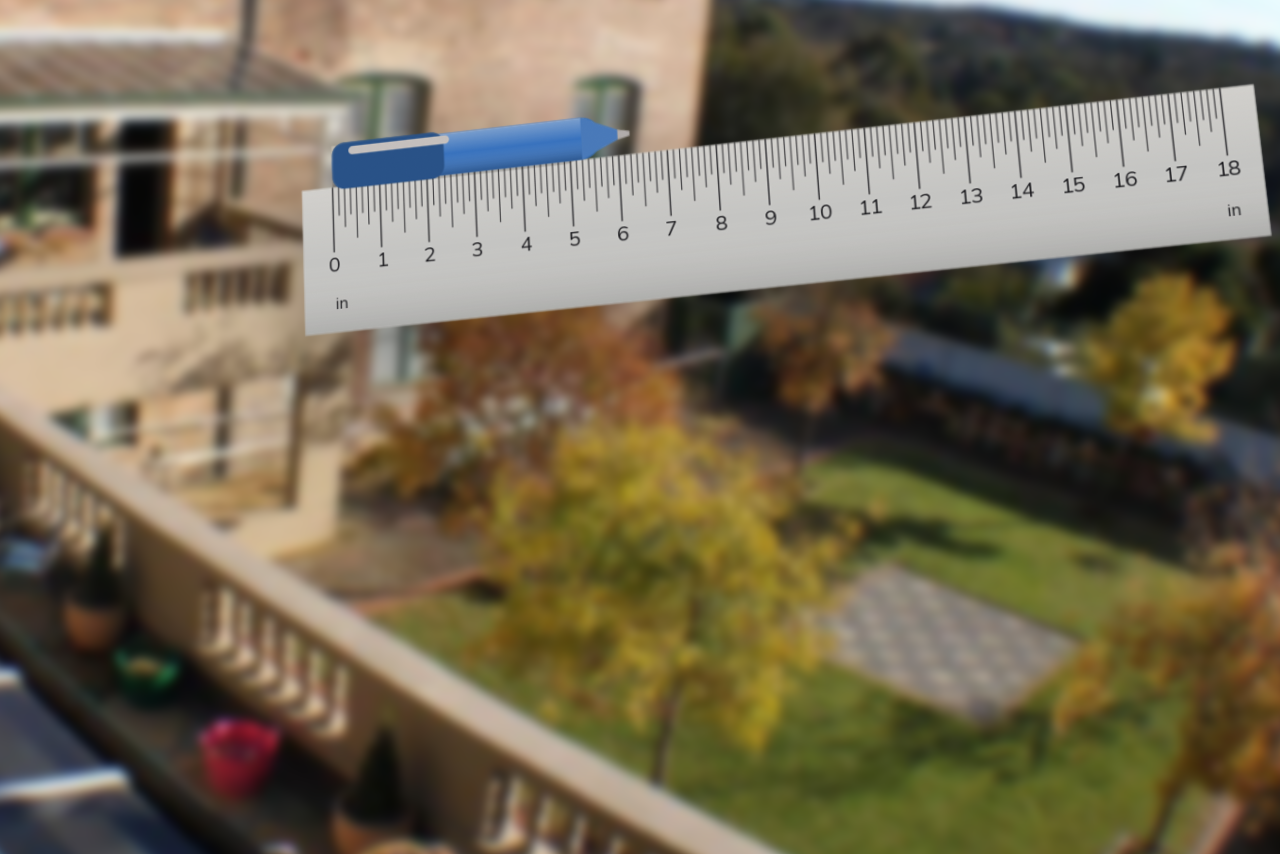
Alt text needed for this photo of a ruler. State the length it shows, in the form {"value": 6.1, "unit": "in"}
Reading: {"value": 6.25, "unit": "in"}
